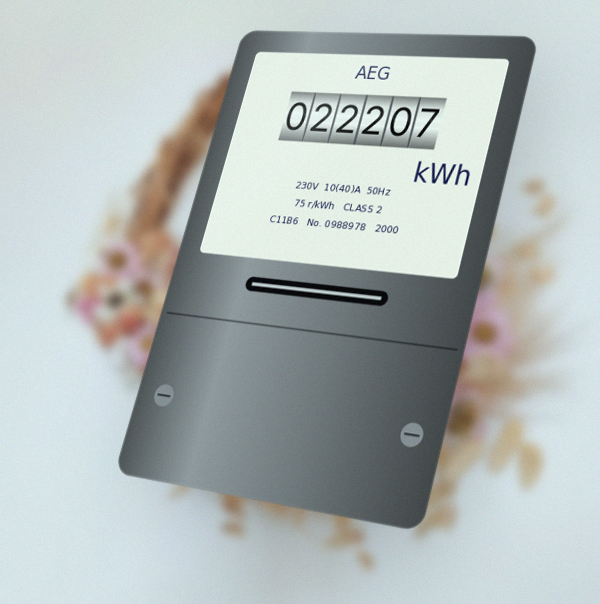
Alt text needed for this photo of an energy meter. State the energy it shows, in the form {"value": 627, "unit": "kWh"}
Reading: {"value": 22207, "unit": "kWh"}
